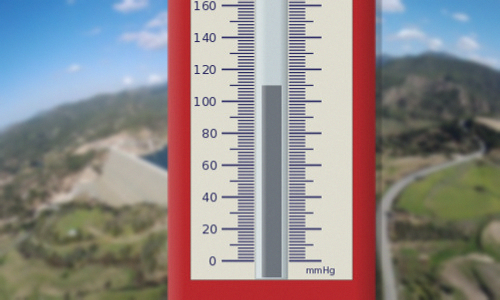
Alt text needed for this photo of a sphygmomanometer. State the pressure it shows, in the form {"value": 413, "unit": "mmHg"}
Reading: {"value": 110, "unit": "mmHg"}
